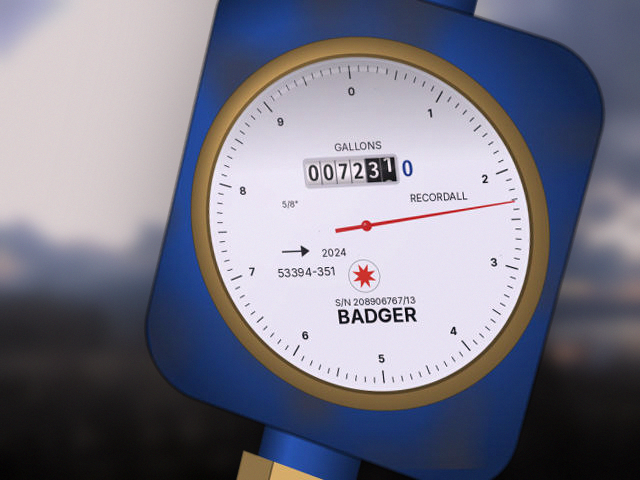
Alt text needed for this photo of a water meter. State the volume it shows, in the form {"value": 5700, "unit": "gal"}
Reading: {"value": 72312.3, "unit": "gal"}
